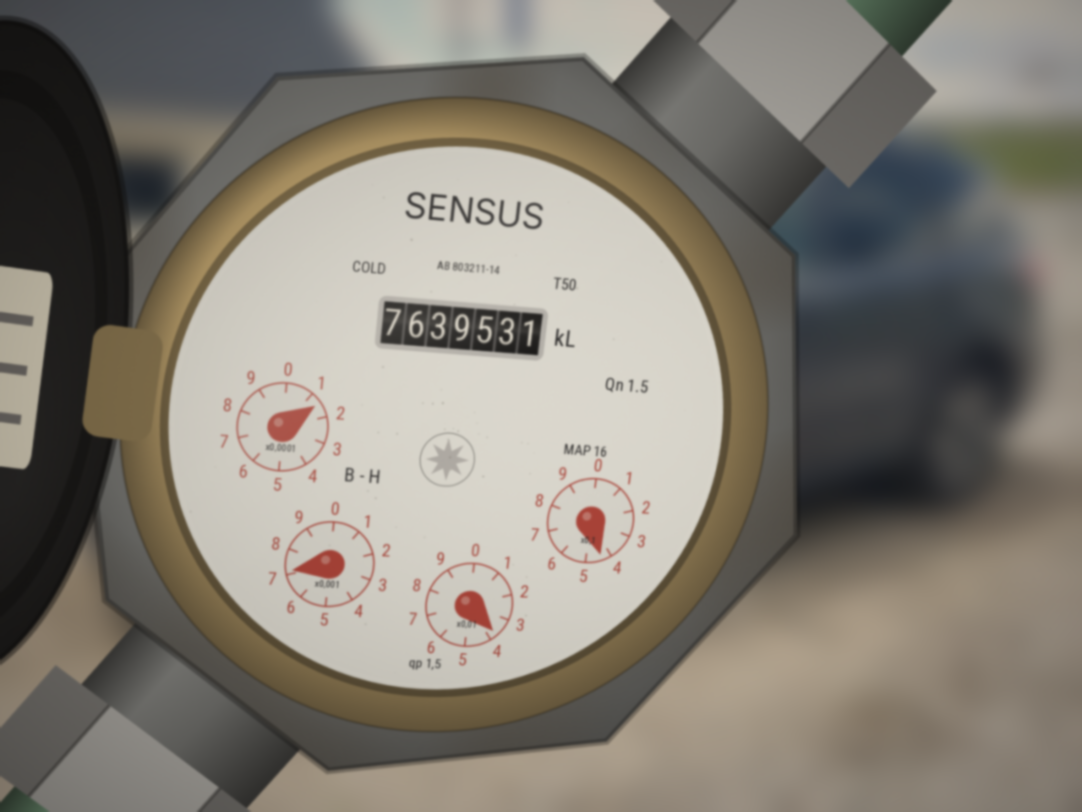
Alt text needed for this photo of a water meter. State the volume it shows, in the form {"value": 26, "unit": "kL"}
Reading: {"value": 7639531.4371, "unit": "kL"}
